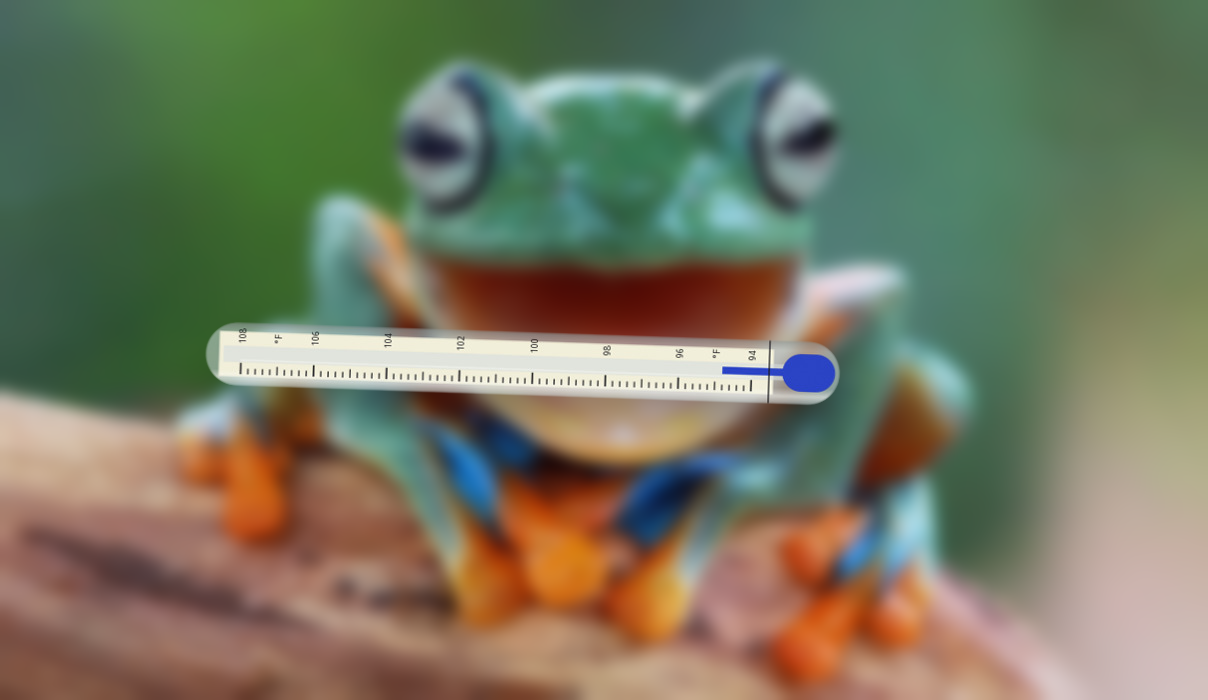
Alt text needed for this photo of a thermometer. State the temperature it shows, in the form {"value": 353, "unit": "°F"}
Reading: {"value": 94.8, "unit": "°F"}
